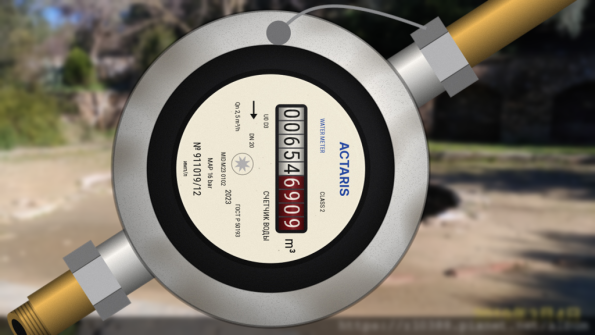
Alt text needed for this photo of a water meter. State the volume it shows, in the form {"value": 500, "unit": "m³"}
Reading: {"value": 654.6909, "unit": "m³"}
